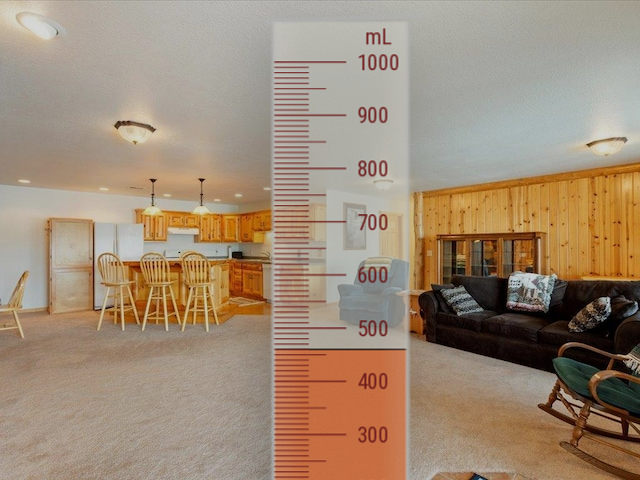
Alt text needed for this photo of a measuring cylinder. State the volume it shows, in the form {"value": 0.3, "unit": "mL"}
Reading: {"value": 460, "unit": "mL"}
